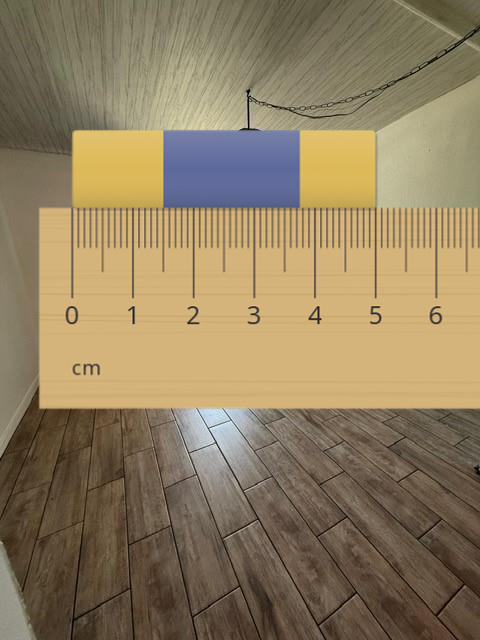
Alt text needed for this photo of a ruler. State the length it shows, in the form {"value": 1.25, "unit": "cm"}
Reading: {"value": 5, "unit": "cm"}
